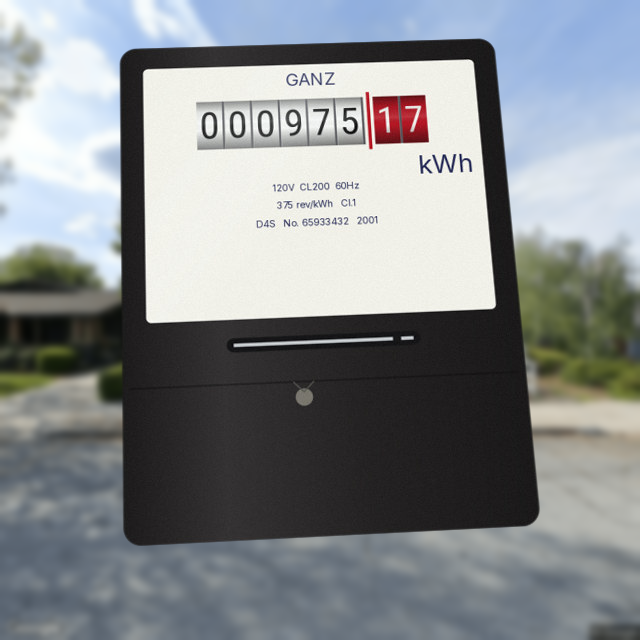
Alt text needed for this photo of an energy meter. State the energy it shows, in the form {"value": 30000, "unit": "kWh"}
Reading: {"value": 975.17, "unit": "kWh"}
